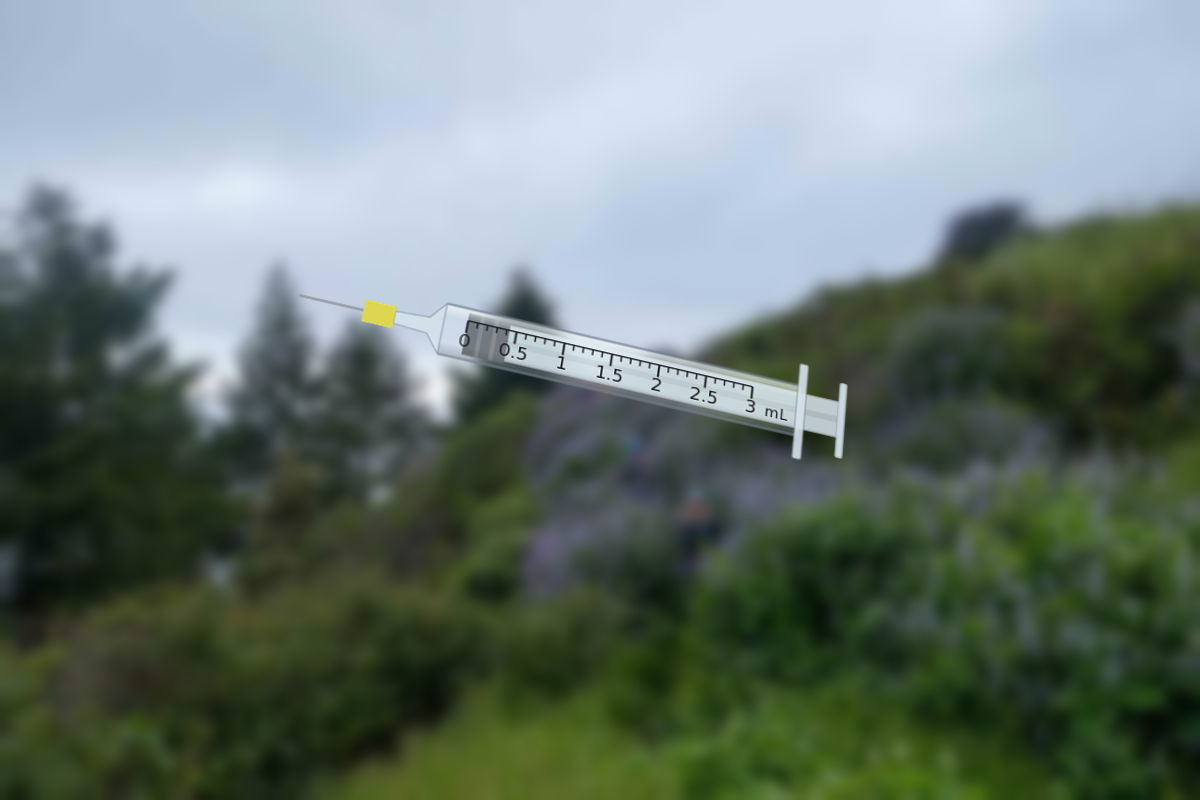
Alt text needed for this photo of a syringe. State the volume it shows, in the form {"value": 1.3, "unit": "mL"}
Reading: {"value": 0, "unit": "mL"}
